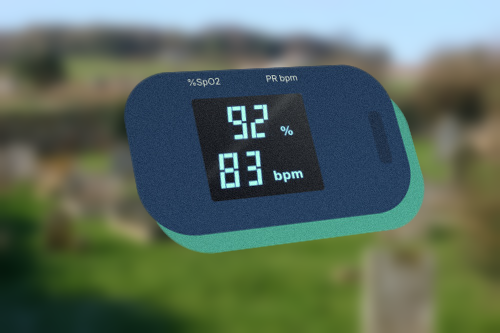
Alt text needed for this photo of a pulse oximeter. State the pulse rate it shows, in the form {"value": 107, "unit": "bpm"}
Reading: {"value": 83, "unit": "bpm"}
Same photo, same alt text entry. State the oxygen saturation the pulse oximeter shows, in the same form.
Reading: {"value": 92, "unit": "%"}
